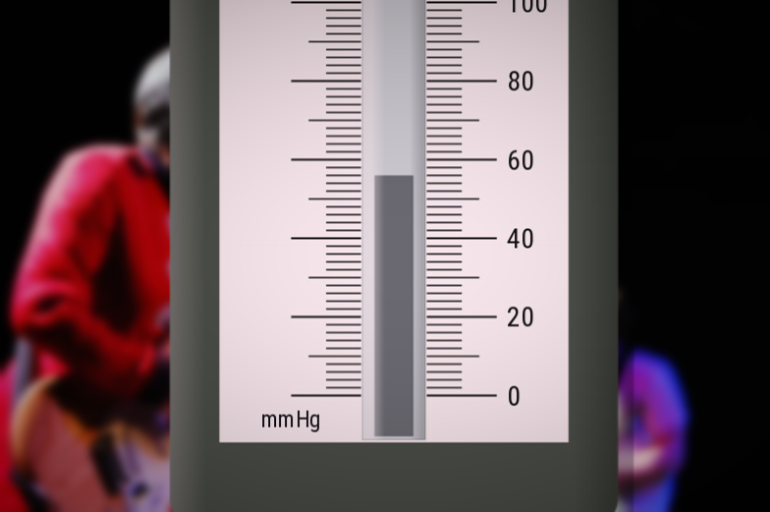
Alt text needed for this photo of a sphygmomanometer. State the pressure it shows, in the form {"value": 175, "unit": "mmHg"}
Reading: {"value": 56, "unit": "mmHg"}
